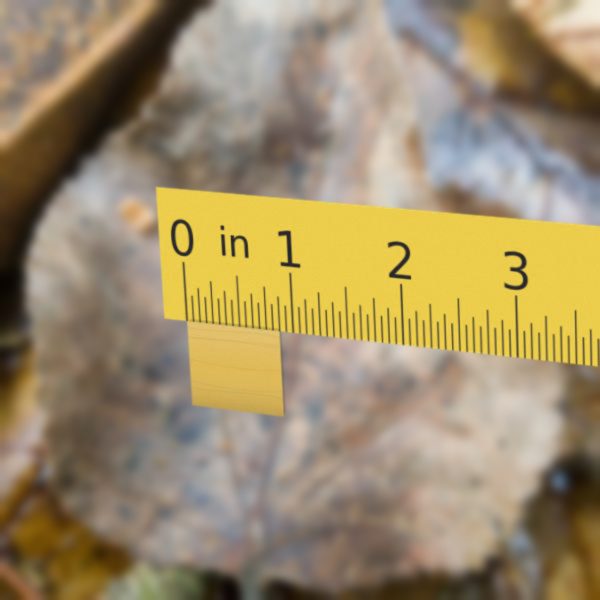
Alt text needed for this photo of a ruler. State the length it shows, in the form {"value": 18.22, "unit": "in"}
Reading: {"value": 0.875, "unit": "in"}
